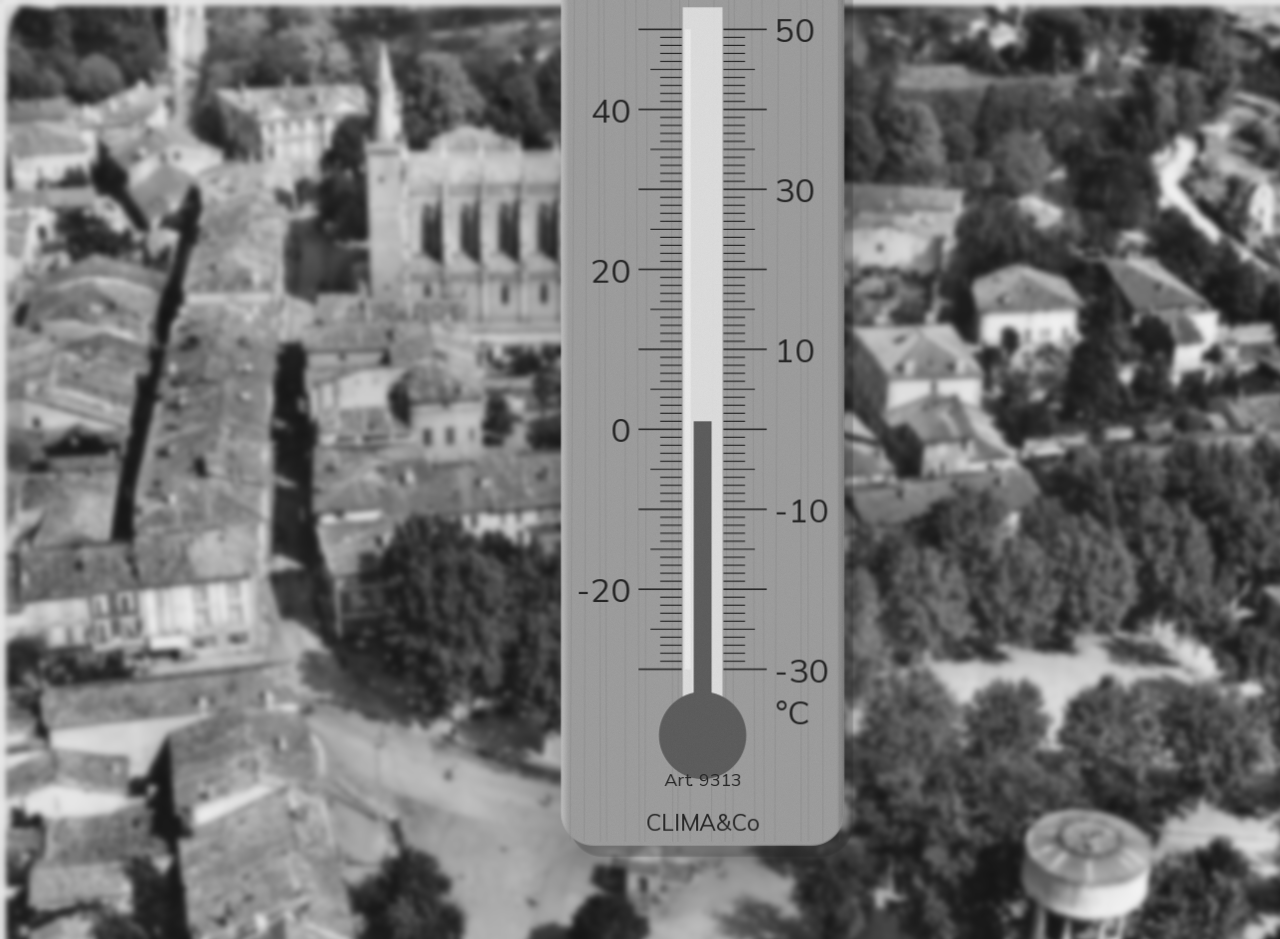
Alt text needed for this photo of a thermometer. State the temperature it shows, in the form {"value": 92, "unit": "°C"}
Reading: {"value": 1, "unit": "°C"}
